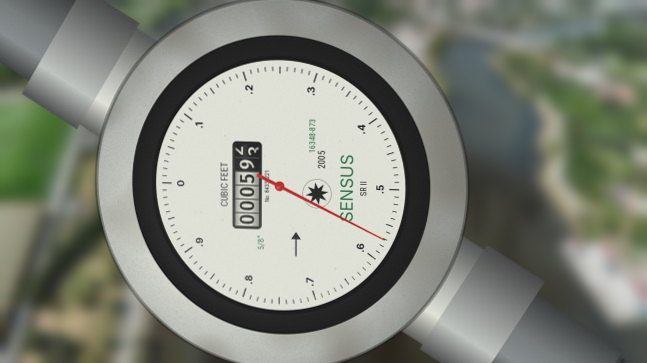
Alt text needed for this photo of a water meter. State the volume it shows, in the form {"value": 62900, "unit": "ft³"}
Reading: {"value": 592.57, "unit": "ft³"}
